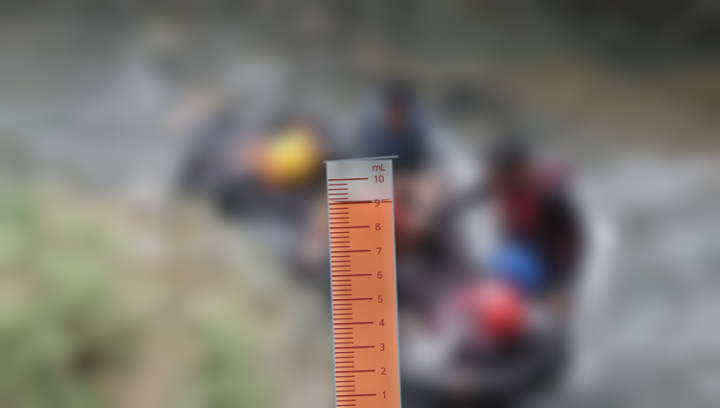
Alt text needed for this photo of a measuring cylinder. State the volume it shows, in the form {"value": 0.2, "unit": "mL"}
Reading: {"value": 9, "unit": "mL"}
